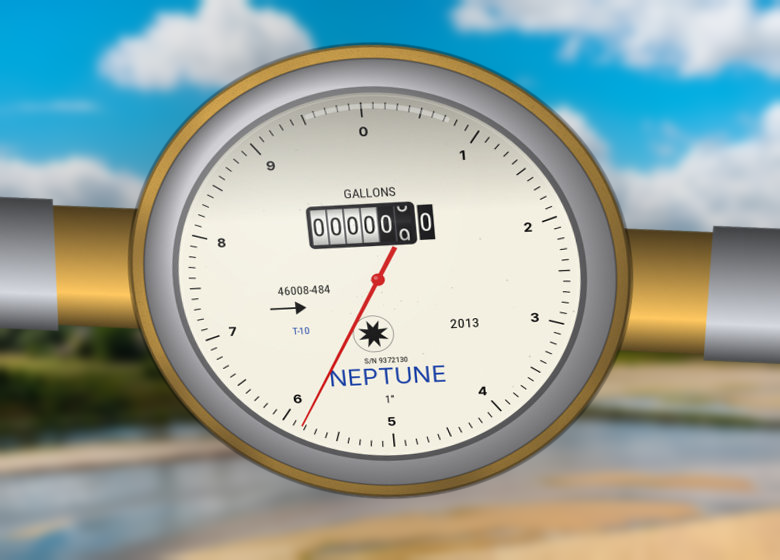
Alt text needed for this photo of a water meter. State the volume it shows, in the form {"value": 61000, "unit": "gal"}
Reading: {"value": 85.8, "unit": "gal"}
